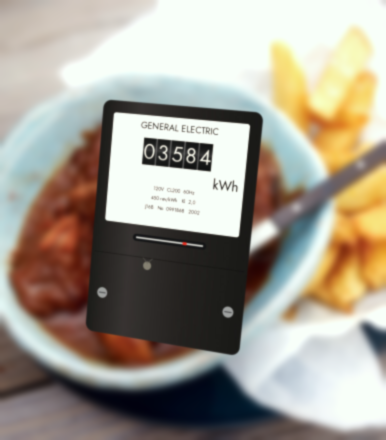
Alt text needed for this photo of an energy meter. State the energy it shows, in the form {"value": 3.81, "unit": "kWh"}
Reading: {"value": 3584, "unit": "kWh"}
